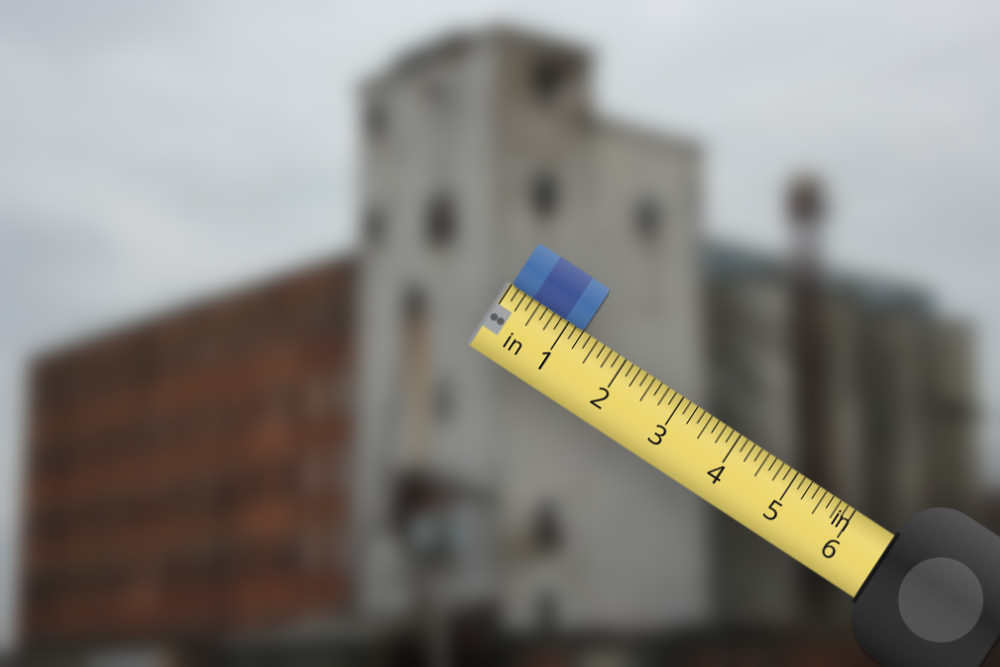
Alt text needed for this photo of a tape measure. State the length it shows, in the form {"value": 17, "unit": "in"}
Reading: {"value": 1.25, "unit": "in"}
